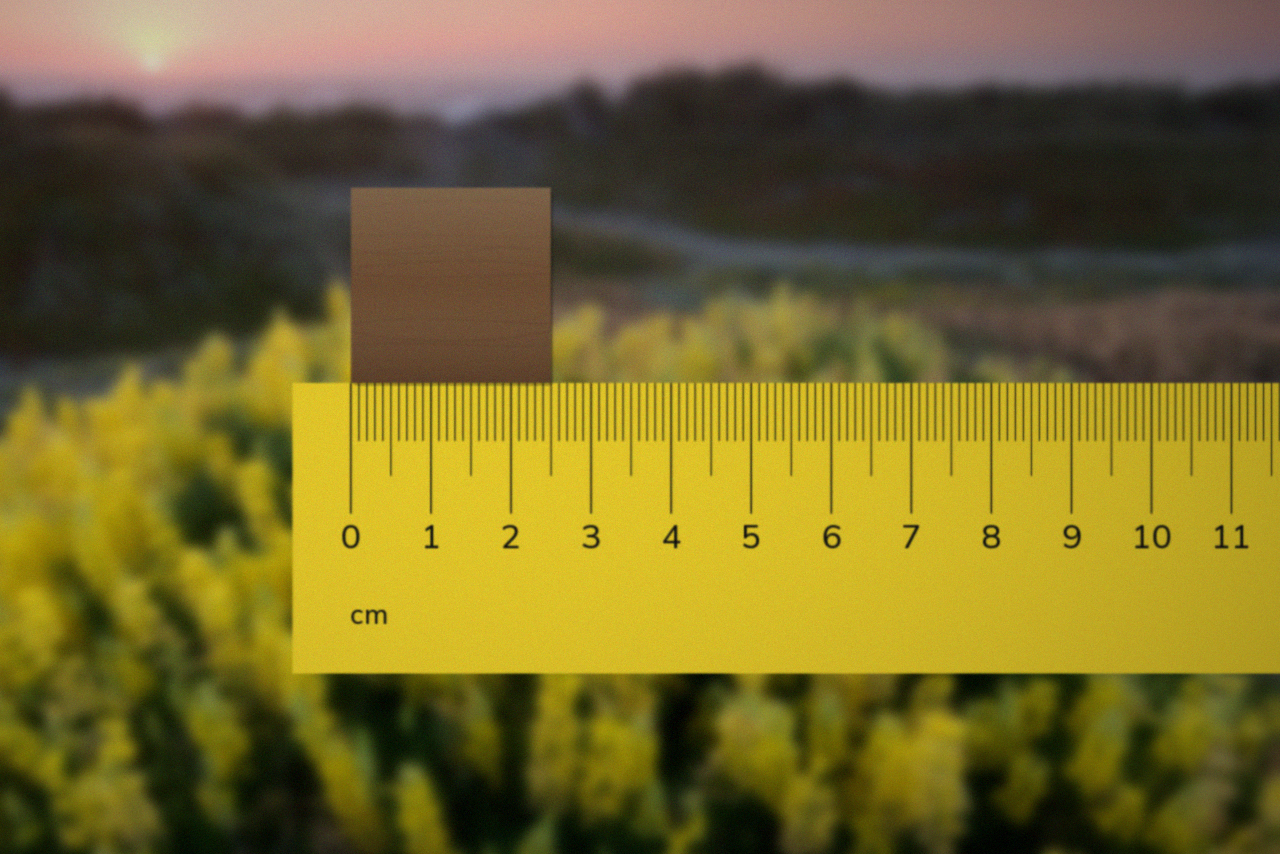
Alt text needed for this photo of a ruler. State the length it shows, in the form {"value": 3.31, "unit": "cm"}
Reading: {"value": 2.5, "unit": "cm"}
